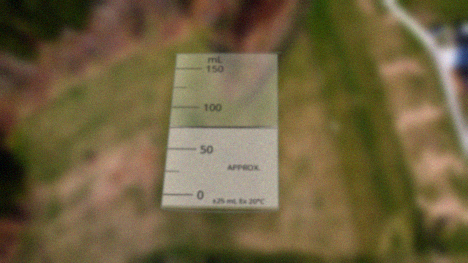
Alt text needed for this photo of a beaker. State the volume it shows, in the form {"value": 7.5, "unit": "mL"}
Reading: {"value": 75, "unit": "mL"}
